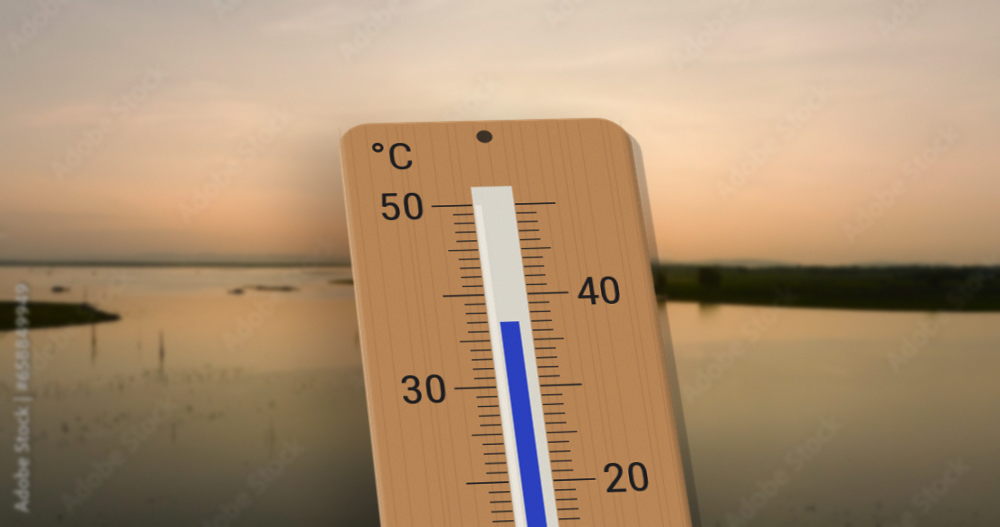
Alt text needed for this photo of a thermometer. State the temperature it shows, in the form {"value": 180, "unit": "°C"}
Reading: {"value": 37, "unit": "°C"}
